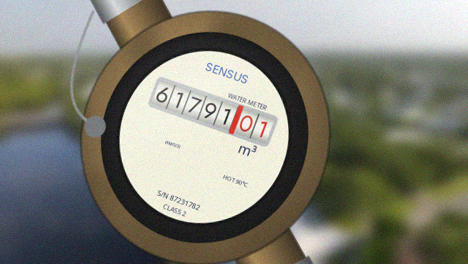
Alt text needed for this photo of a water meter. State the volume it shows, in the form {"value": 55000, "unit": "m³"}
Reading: {"value": 61791.01, "unit": "m³"}
